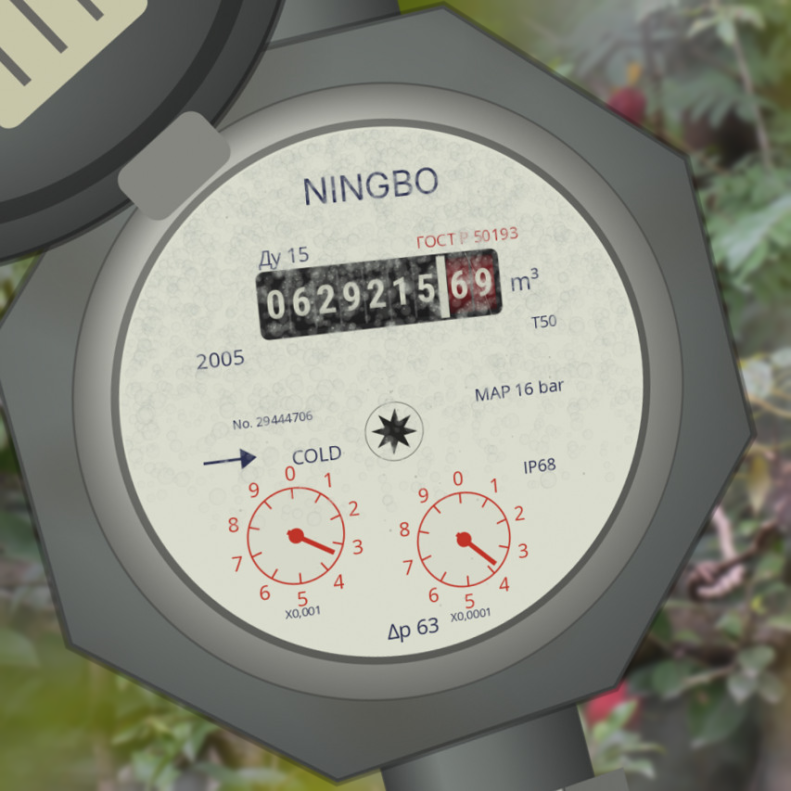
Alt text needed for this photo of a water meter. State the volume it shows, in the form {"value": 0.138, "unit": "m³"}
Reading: {"value": 629215.6933, "unit": "m³"}
